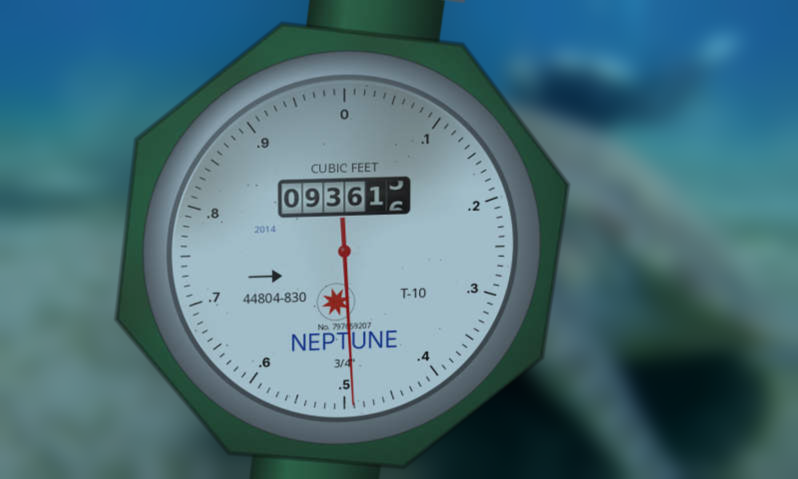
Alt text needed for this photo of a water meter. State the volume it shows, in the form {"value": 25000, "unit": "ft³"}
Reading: {"value": 93615.49, "unit": "ft³"}
